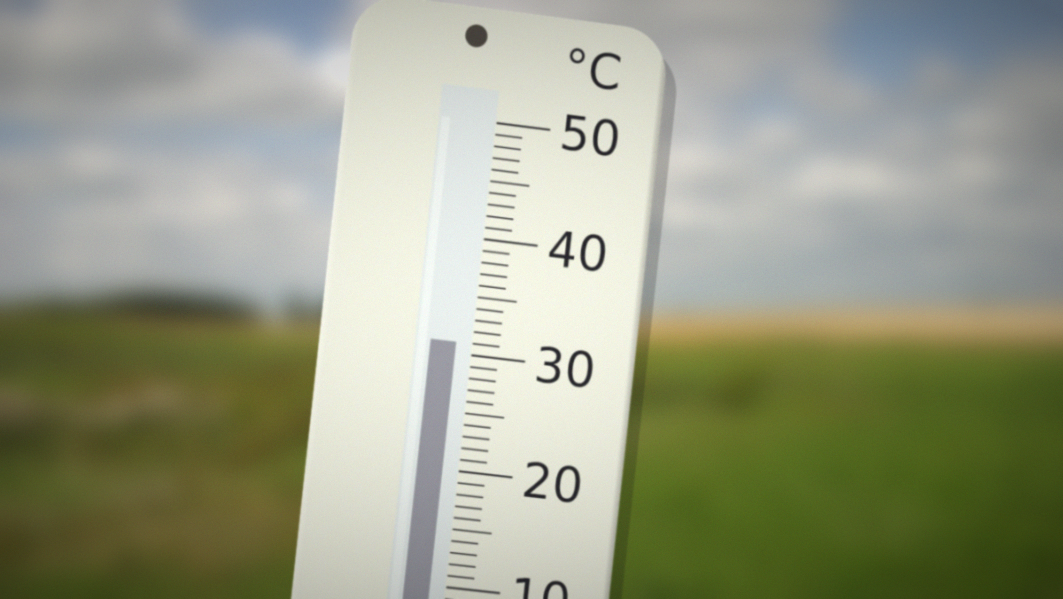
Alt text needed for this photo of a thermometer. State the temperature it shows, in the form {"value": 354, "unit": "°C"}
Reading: {"value": 31, "unit": "°C"}
